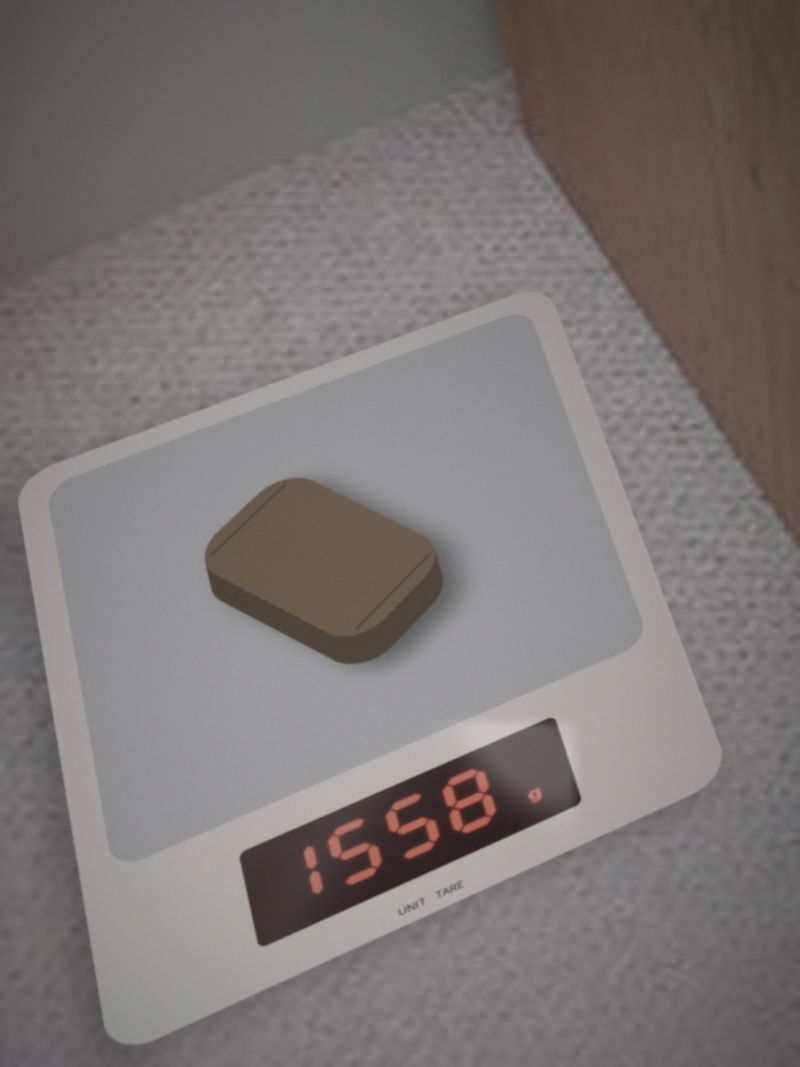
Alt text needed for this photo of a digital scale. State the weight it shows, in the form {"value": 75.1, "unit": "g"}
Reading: {"value": 1558, "unit": "g"}
